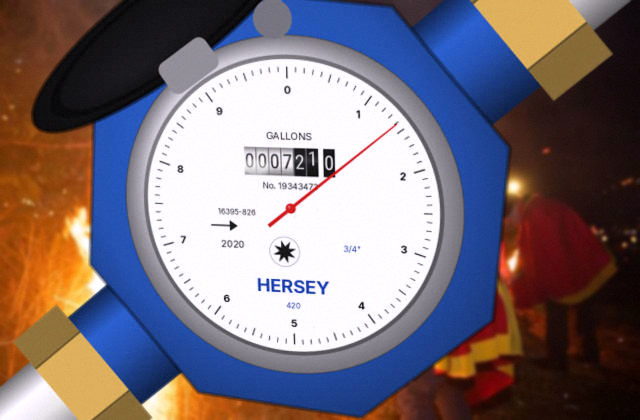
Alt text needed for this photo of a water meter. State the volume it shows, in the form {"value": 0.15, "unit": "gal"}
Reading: {"value": 7211.4, "unit": "gal"}
